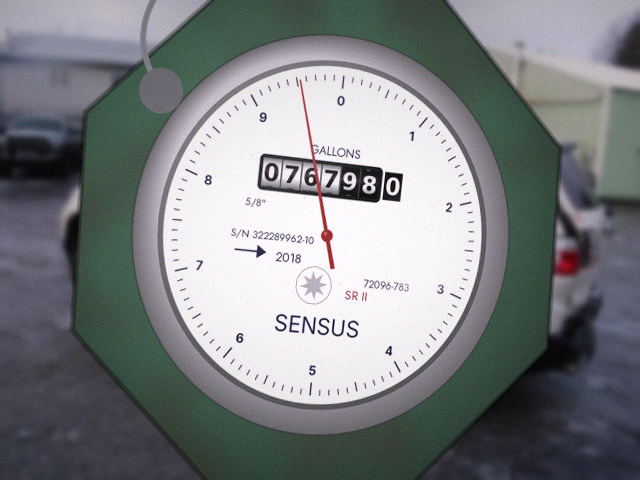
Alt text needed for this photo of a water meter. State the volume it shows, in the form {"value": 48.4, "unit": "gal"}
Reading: {"value": 767979.5, "unit": "gal"}
